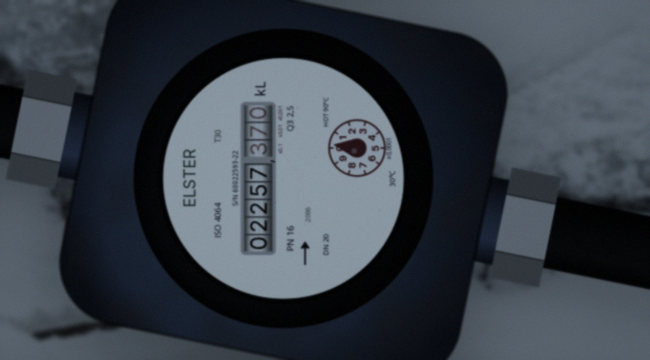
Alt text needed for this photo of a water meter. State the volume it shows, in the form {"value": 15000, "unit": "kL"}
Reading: {"value": 2257.3700, "unit": "kL"}
